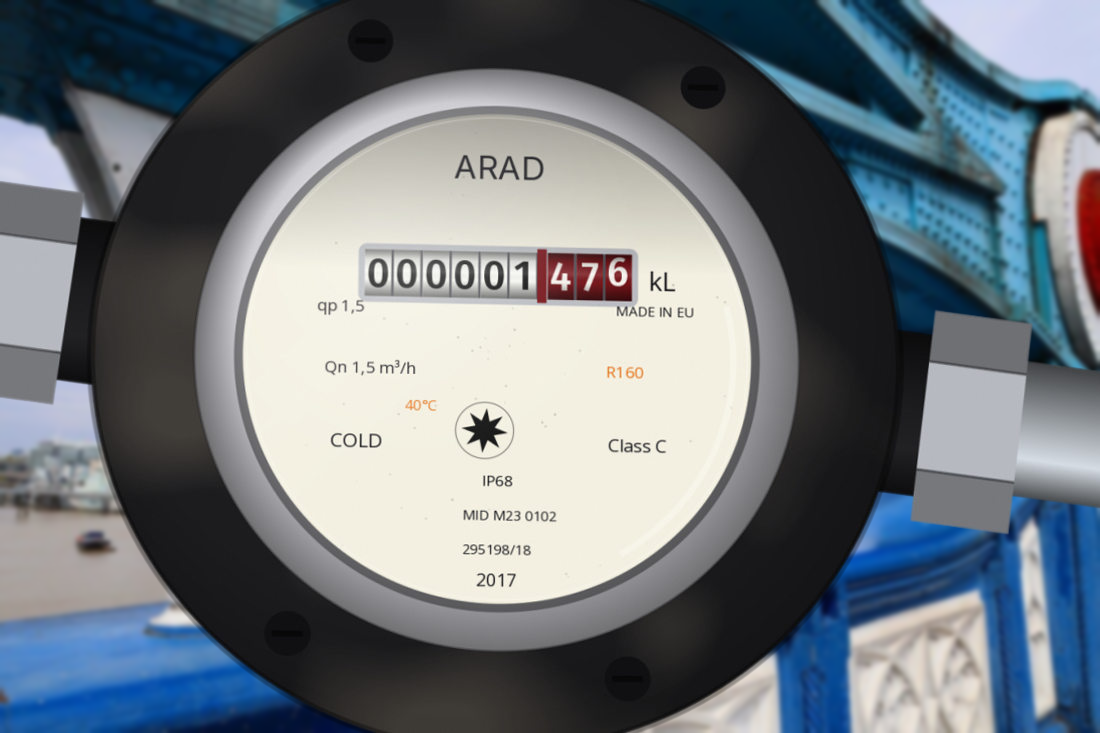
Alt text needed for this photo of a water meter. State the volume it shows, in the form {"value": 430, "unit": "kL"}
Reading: {"value": 1.476, "unit": "kL"}
